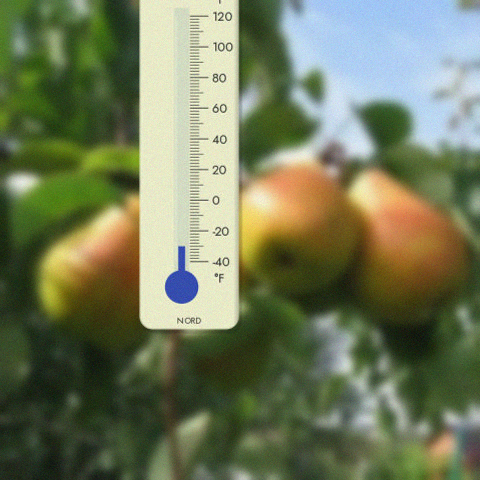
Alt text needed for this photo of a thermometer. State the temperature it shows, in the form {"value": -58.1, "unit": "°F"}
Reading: {"value": -30, "unit": "°F"}
